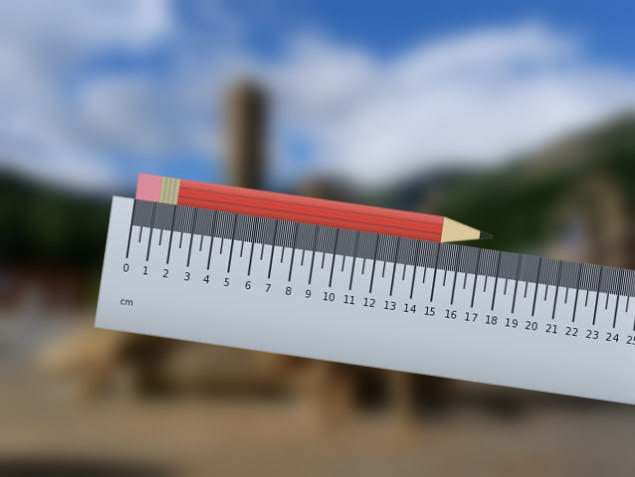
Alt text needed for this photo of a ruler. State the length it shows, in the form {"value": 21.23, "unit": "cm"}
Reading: {"value": 17.5, "unit": "cm"}
